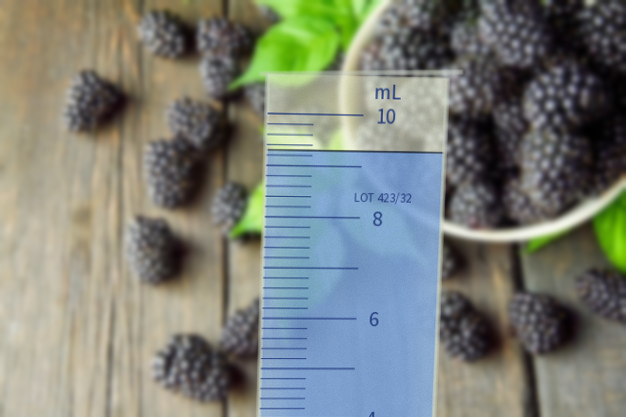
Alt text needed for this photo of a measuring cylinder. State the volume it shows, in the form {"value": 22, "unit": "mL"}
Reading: {"value": 9.3, "unit": "mL"}
